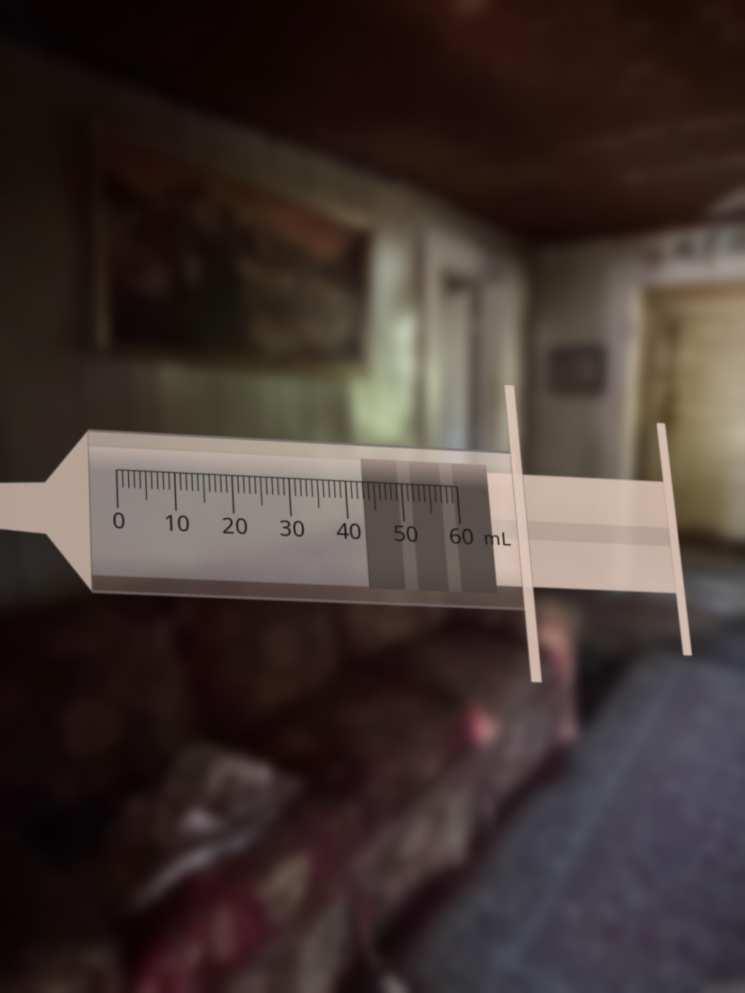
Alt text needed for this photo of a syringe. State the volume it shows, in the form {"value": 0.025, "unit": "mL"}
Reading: {"value": 43, "unit": "mL"}
